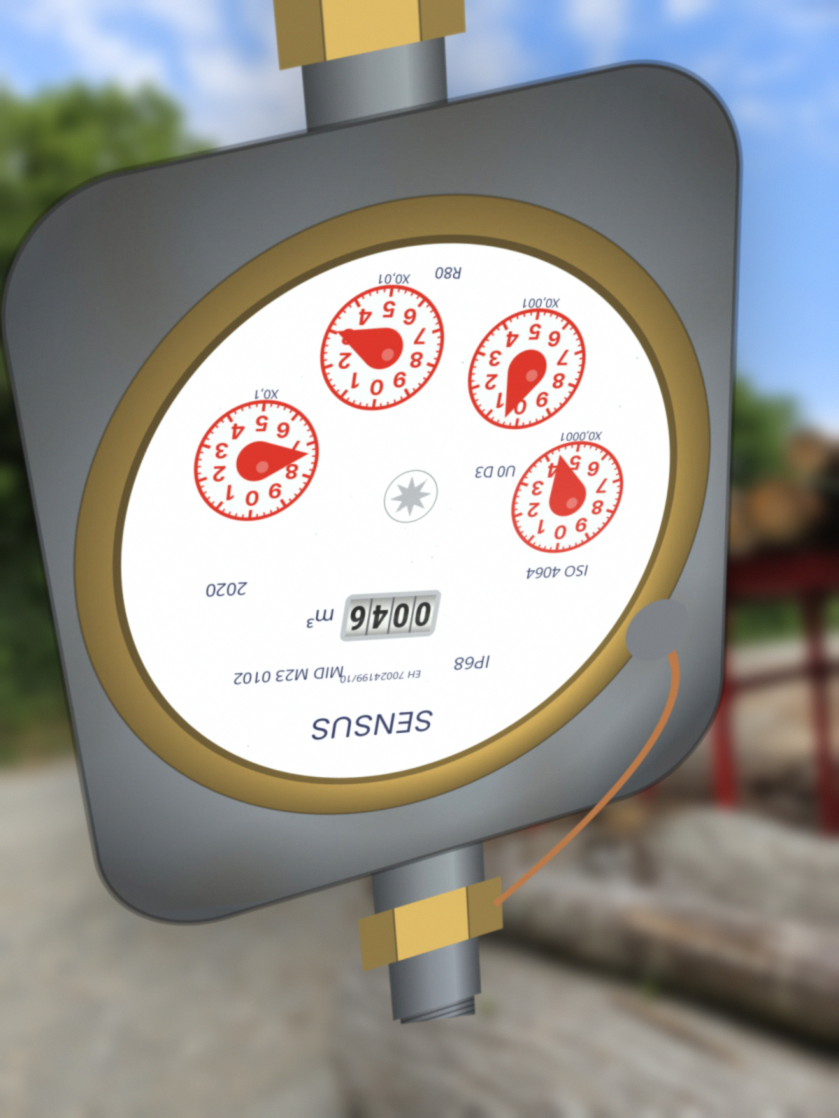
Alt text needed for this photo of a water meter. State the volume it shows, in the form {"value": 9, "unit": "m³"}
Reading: {"value": 46.7304, "unit": "m³"}
